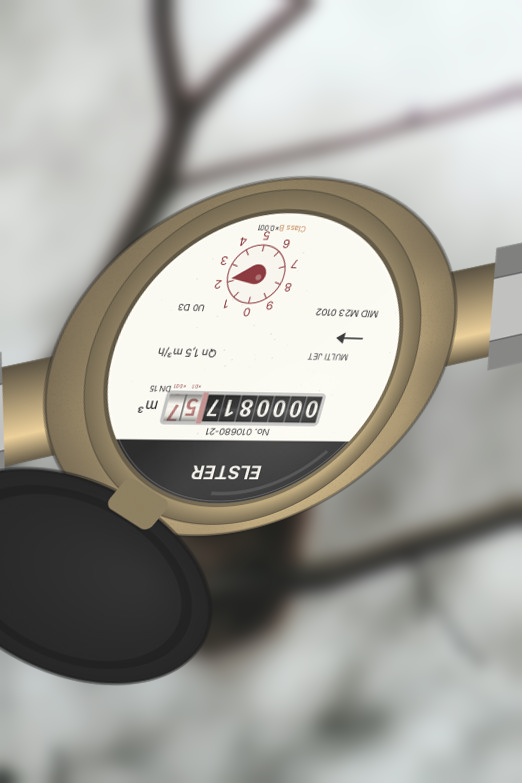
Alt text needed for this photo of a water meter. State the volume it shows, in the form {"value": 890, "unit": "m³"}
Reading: {"value": 817.572, "unit": "m³"}
